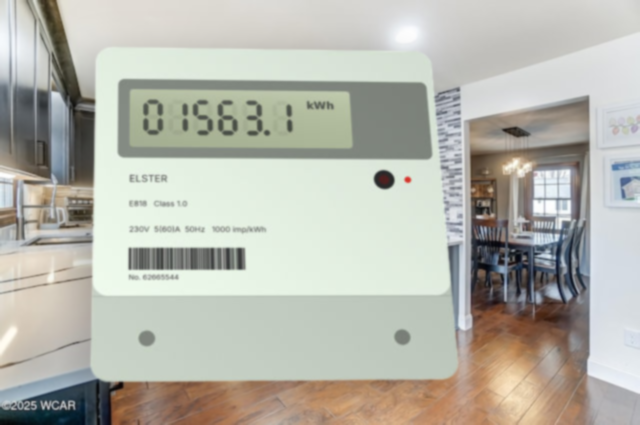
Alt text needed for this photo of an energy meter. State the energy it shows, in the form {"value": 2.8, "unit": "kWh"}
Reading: {"value": 1563.1, "unit": "kWh"}
